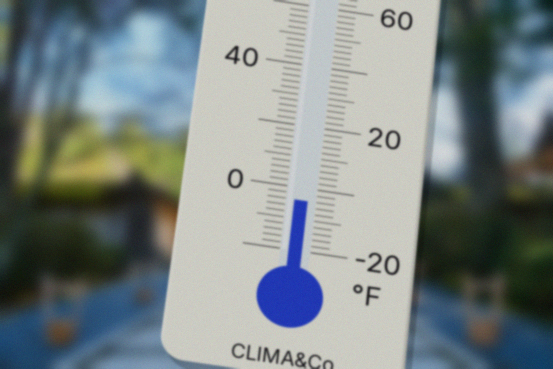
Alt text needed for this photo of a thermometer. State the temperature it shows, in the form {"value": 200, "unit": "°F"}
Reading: {"value": -4, "unit": "°F"}
